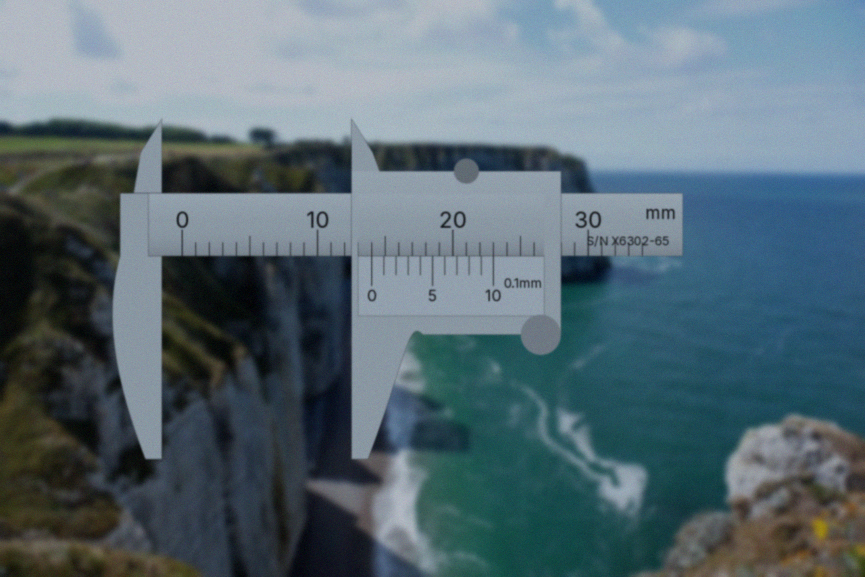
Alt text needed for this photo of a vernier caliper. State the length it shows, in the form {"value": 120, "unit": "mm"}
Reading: {"value": 14.0, "unit": "mm"}
